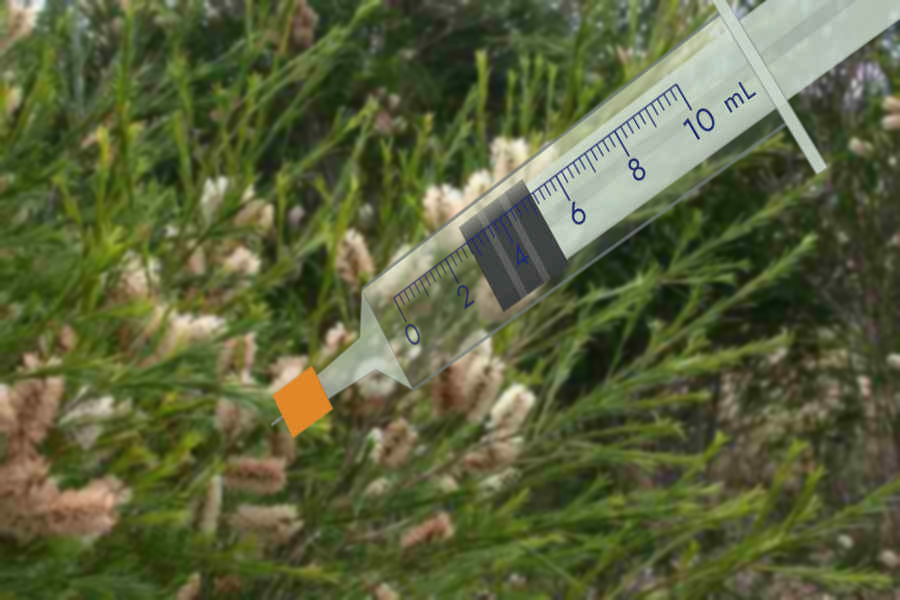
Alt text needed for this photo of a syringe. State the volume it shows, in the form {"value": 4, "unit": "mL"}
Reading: {"value": 2.8, "unit": "mL"}
